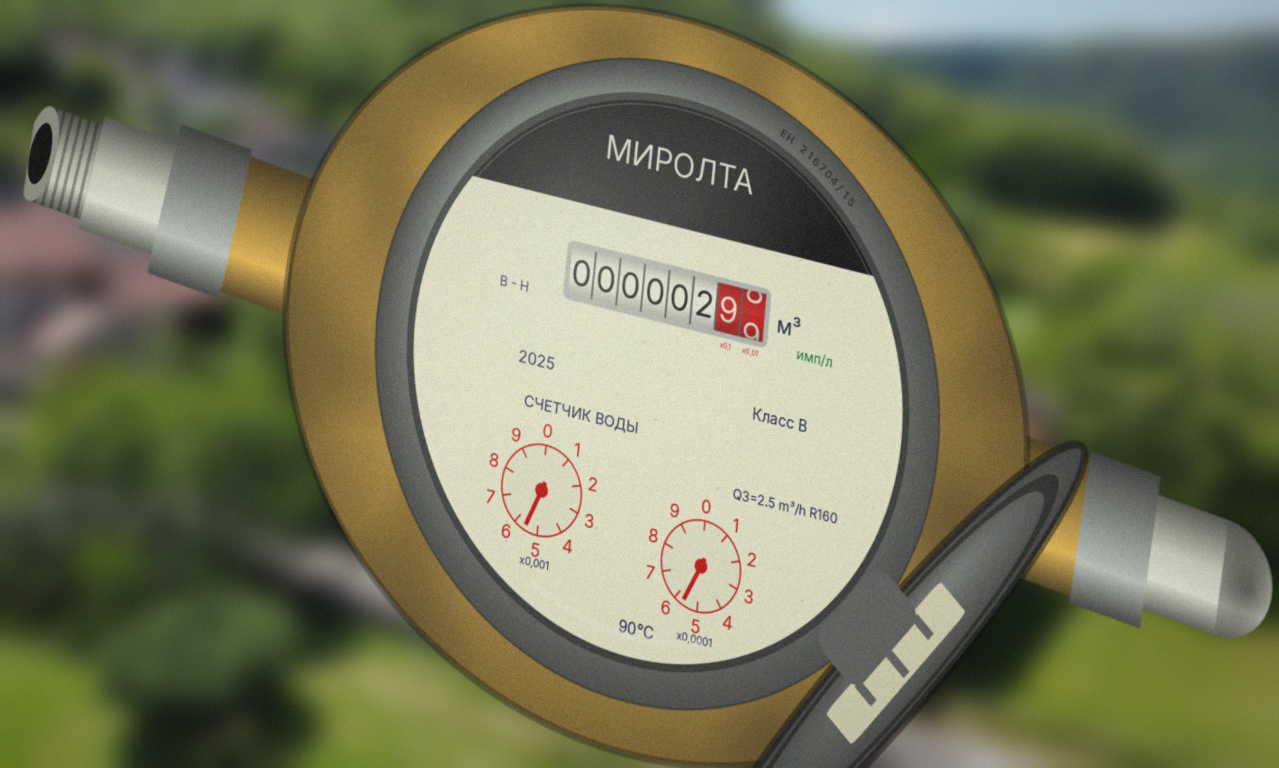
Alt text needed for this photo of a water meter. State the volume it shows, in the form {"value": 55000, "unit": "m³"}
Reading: {"value": 2.9855, "unit": "m³"}
